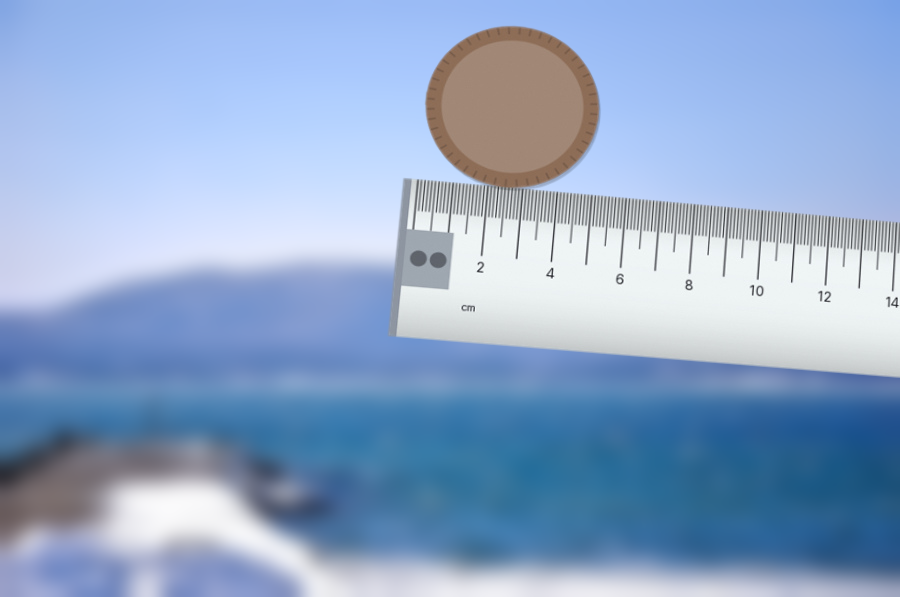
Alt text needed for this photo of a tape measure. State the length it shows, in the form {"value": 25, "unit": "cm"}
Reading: {"value": 5, "unit": "cm"}
